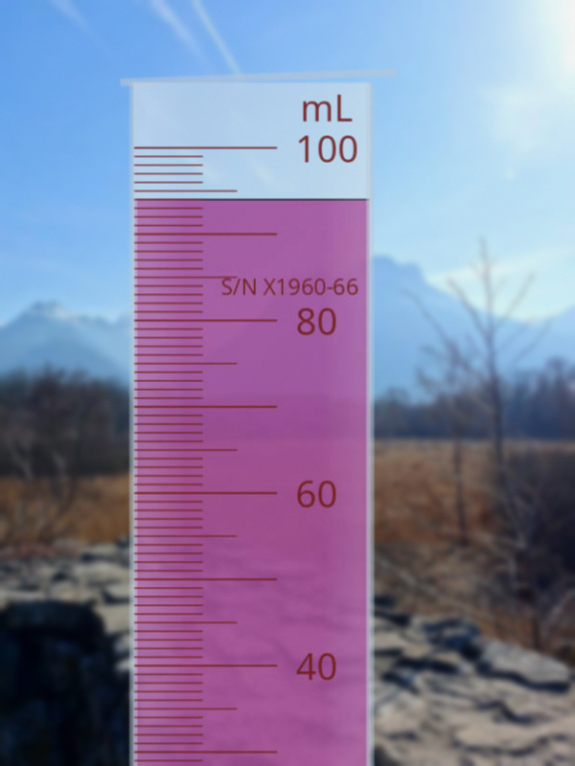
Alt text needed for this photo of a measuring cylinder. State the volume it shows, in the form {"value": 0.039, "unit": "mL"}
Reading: {"value": 94, "unit": "mL"}
